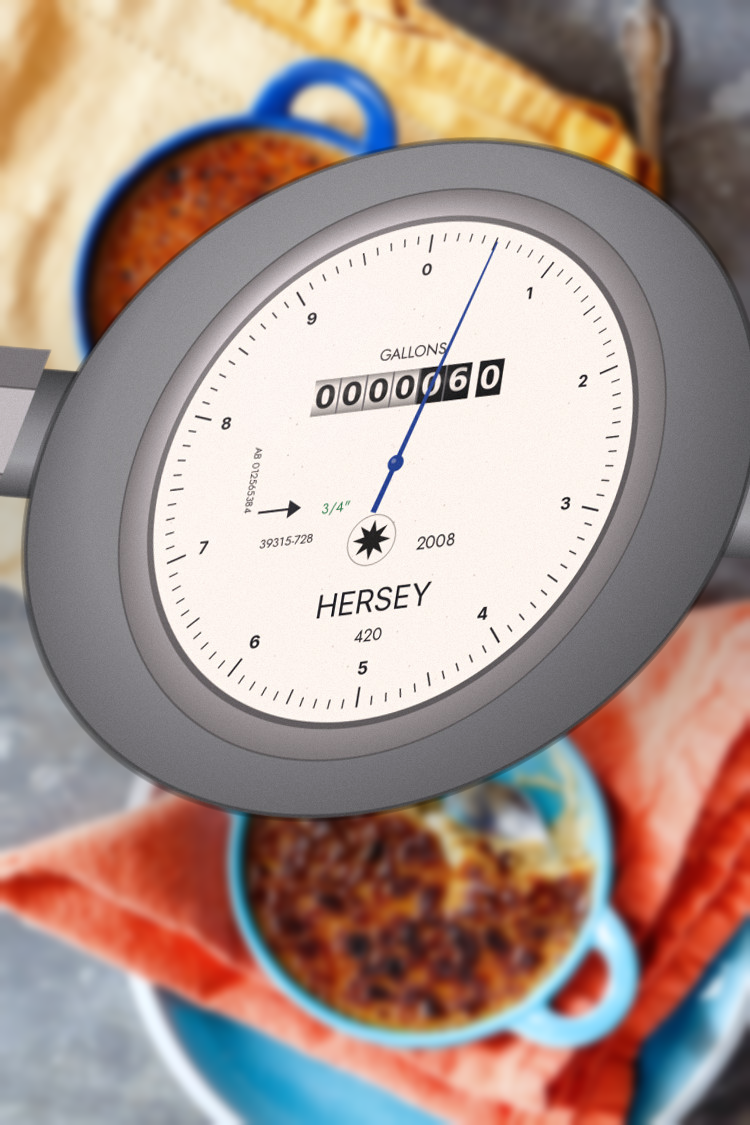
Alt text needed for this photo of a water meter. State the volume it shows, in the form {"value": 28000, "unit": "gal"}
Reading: {"value": 60.5, "unit": "gal"}
